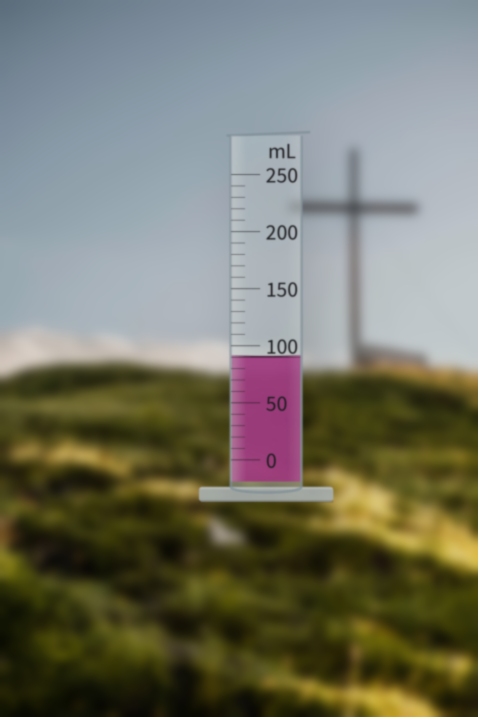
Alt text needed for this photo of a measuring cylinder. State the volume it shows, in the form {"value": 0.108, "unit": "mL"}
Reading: {"value": 90, "unit": "mL"}
